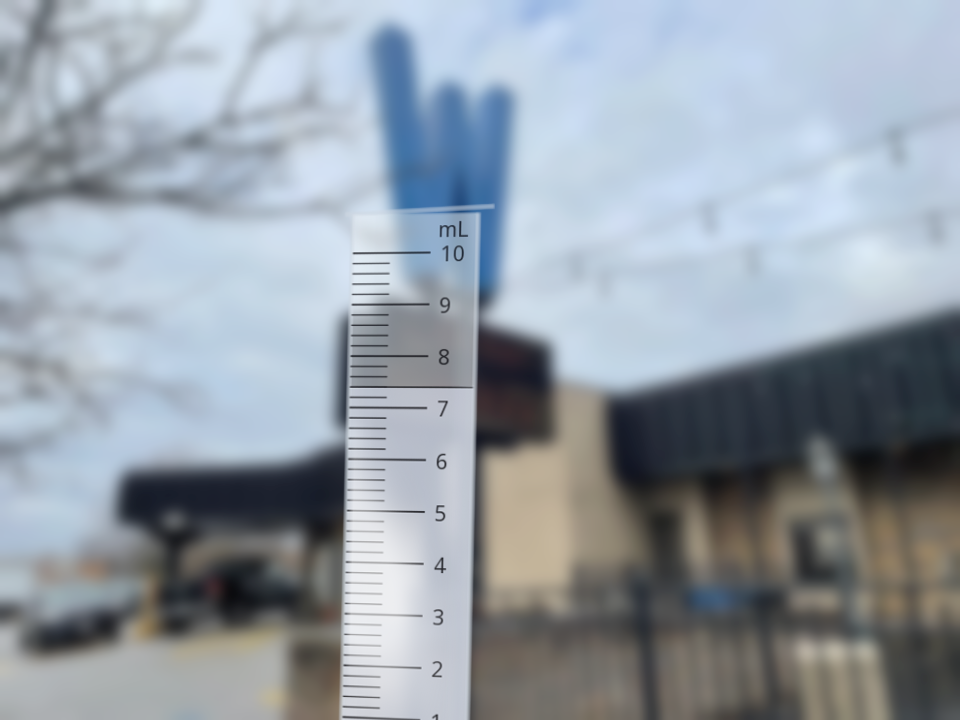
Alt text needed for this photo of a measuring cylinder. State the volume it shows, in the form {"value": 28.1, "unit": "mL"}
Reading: {"value": 7.4, "unit": "mL"}
